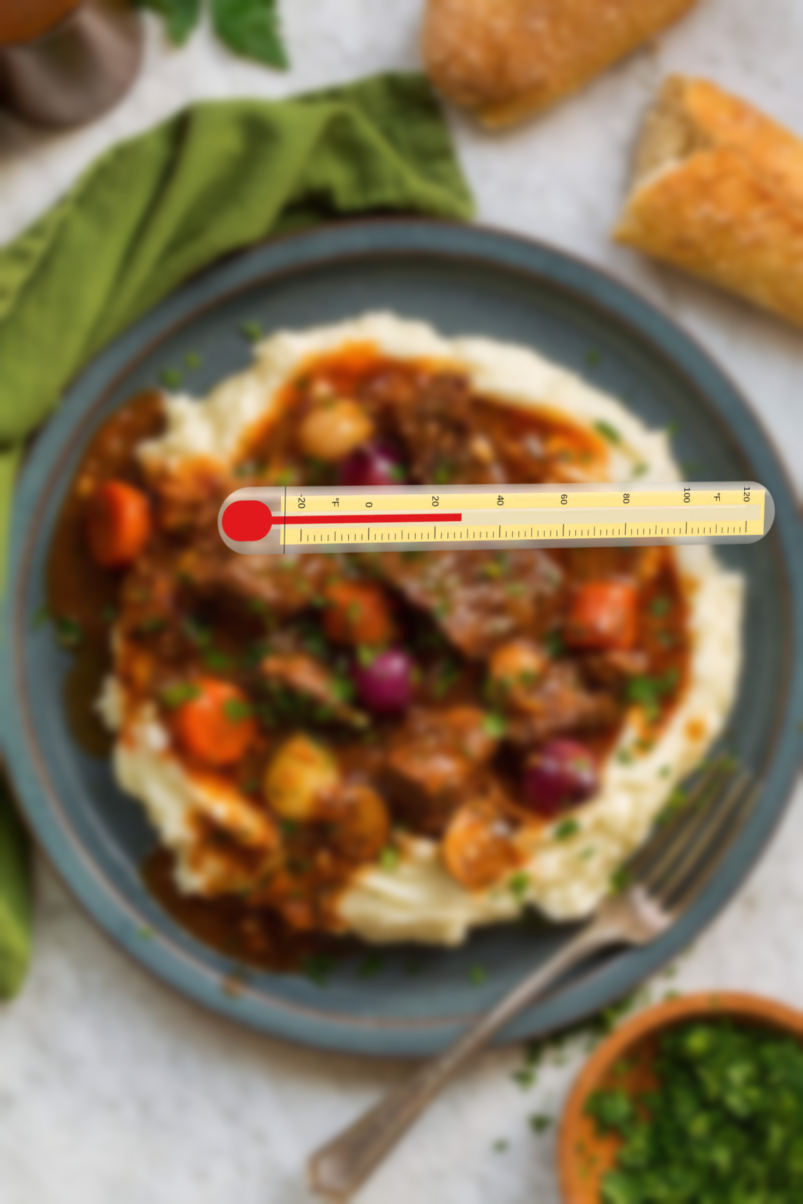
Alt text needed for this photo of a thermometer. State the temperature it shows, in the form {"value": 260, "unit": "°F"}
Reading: {"value": 28, "unit": "°F"}
